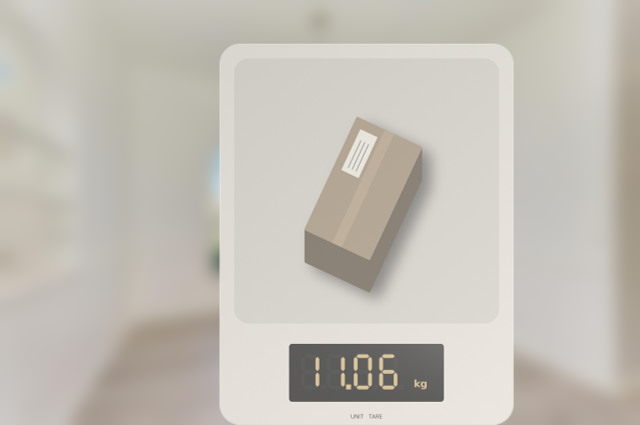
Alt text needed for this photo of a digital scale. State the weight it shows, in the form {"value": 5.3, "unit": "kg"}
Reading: {"value": 11.06, "unit": "kg"}
